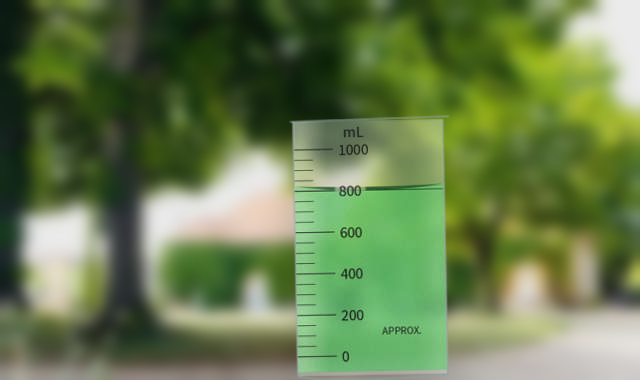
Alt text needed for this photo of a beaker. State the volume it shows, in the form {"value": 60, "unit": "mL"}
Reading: {"value": 800, "unit": "mL"}
